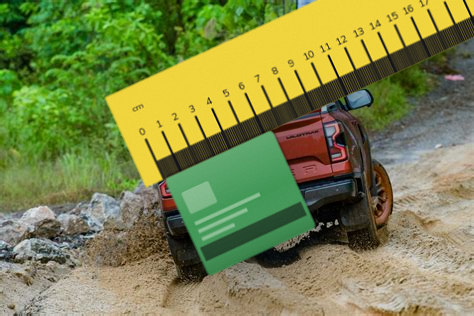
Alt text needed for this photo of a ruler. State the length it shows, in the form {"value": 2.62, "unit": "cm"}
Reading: {"value": 6.5, "unit": "cm"}
